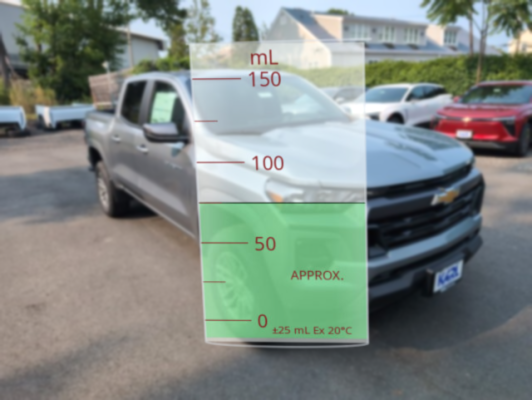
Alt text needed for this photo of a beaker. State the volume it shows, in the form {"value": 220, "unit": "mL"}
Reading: {"value": 75, "unit": "mL"}
